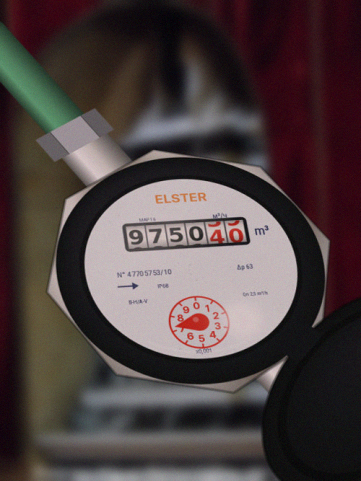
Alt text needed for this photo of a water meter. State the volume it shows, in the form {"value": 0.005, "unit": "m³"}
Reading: {"value": 9750.397, "unit": "m³"}
